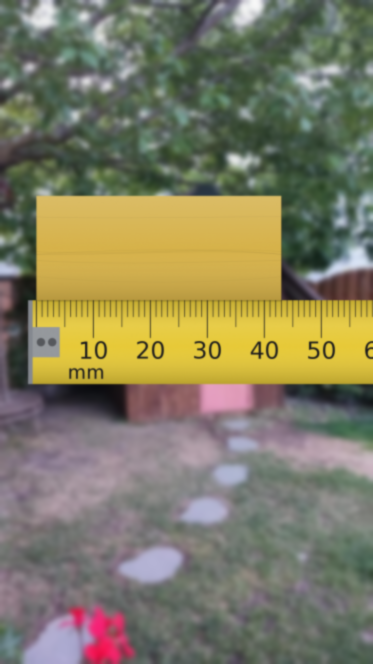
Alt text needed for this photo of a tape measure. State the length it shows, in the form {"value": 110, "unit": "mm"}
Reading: {"value": 43, "unit": "mm"}
